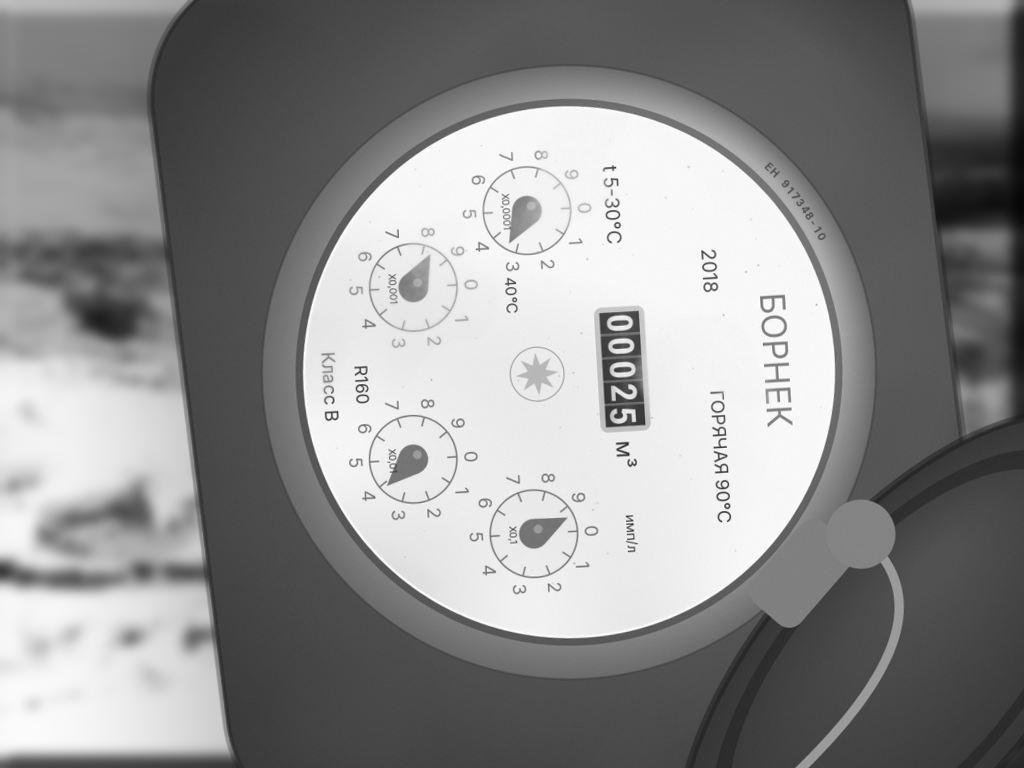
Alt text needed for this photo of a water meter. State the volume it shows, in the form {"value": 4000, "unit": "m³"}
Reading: {"value": 24.9383, "unit": "m³"}
